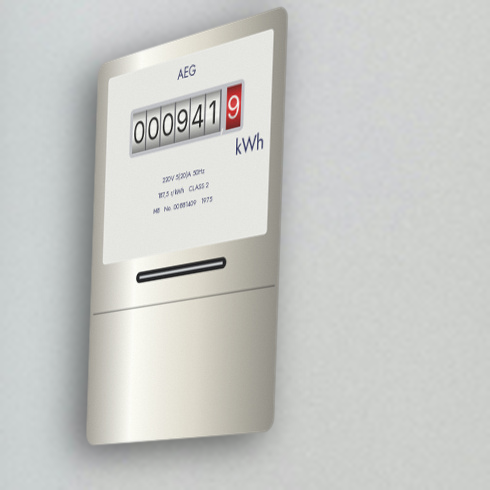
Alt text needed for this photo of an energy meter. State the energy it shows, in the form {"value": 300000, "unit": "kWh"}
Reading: {"value": 941.9, "unit": "kWh"}
